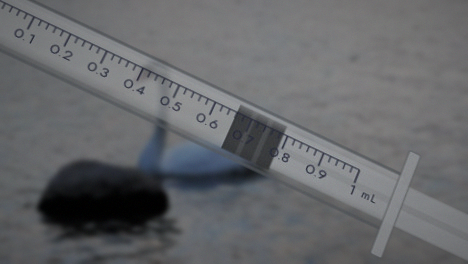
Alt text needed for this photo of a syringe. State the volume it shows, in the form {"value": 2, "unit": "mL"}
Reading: {"value": 0.66, "unit": "mL"}
